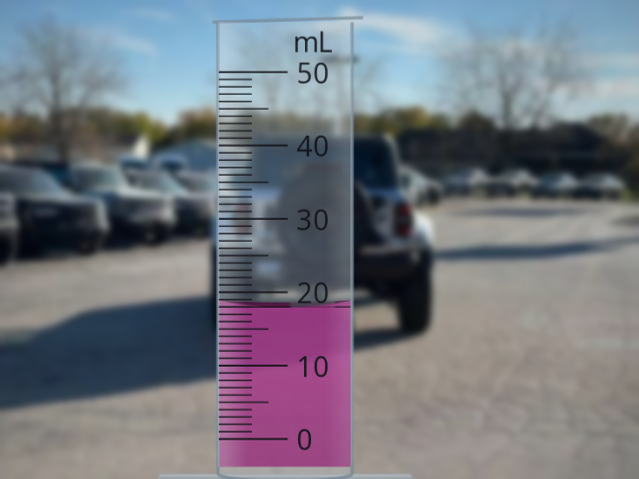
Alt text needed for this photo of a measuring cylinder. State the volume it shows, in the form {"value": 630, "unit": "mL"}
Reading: {"value": 18, "unit": "mL"}
